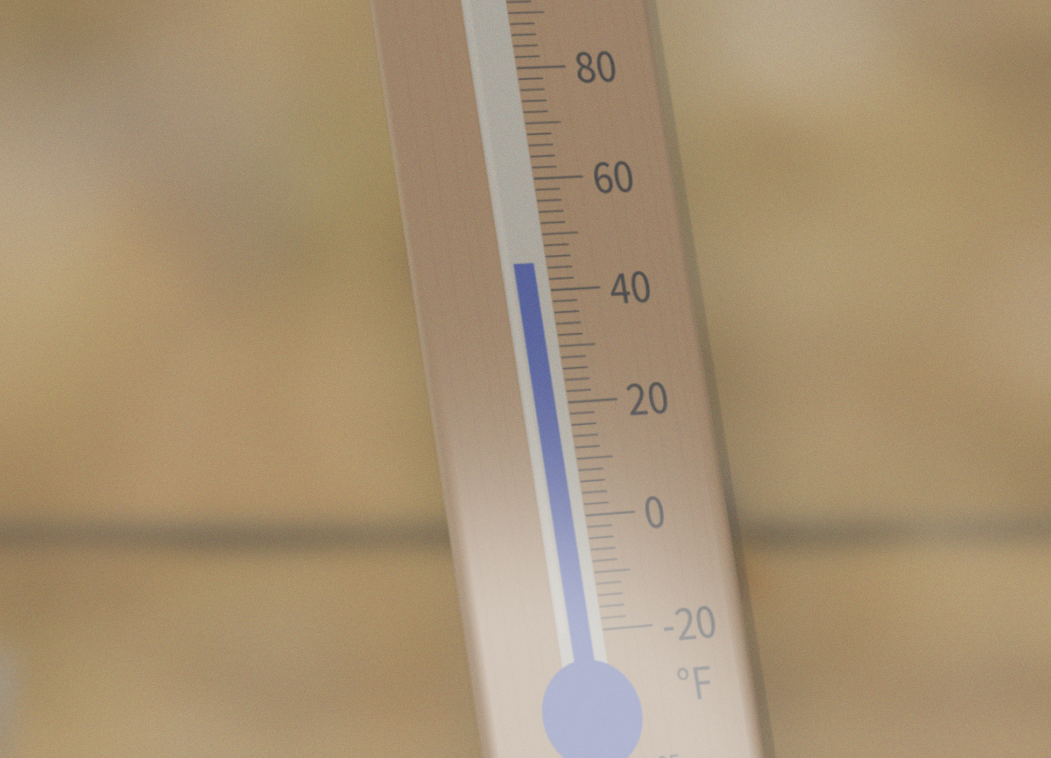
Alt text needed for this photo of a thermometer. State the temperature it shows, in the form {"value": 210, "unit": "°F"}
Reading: {"value": 45, "unit": "°F"}
